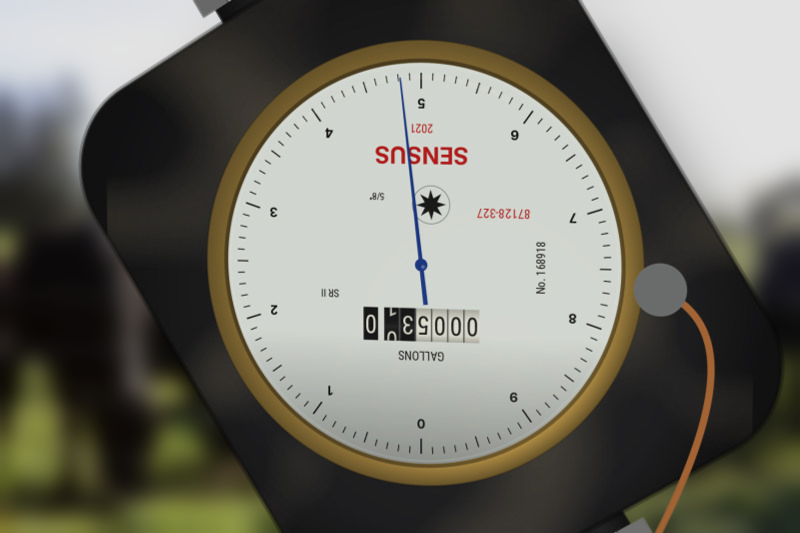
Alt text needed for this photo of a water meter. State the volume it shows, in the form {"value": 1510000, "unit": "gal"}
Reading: {"value": 5304.8, "unit": "gal"}
